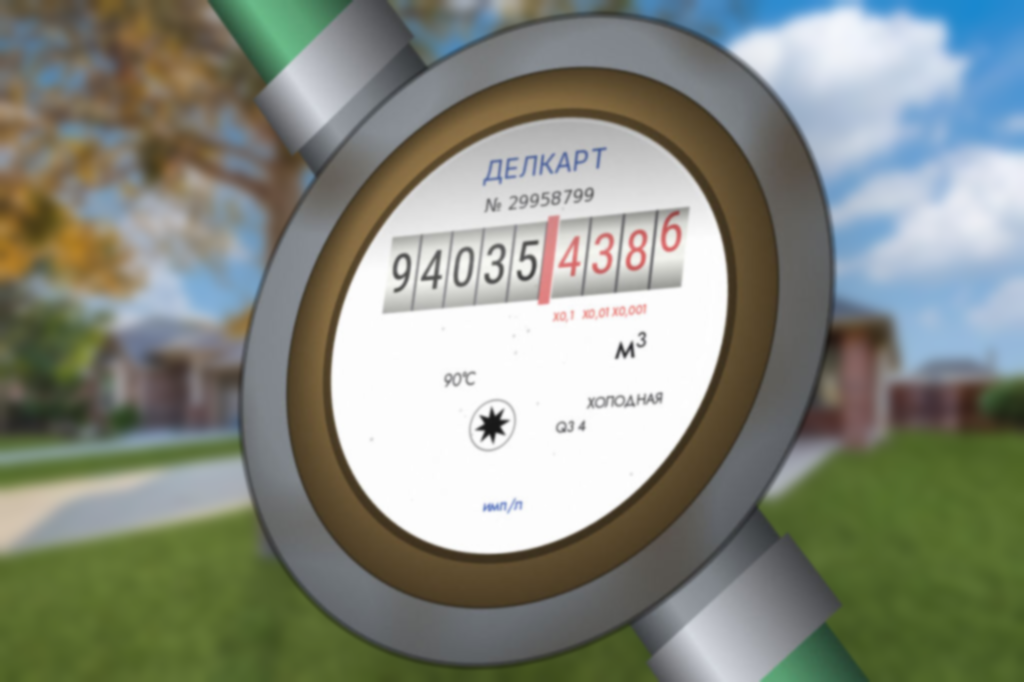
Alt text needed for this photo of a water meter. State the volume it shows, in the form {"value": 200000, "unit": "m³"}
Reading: {"value": 94035.4386, "unit": "m³"}
